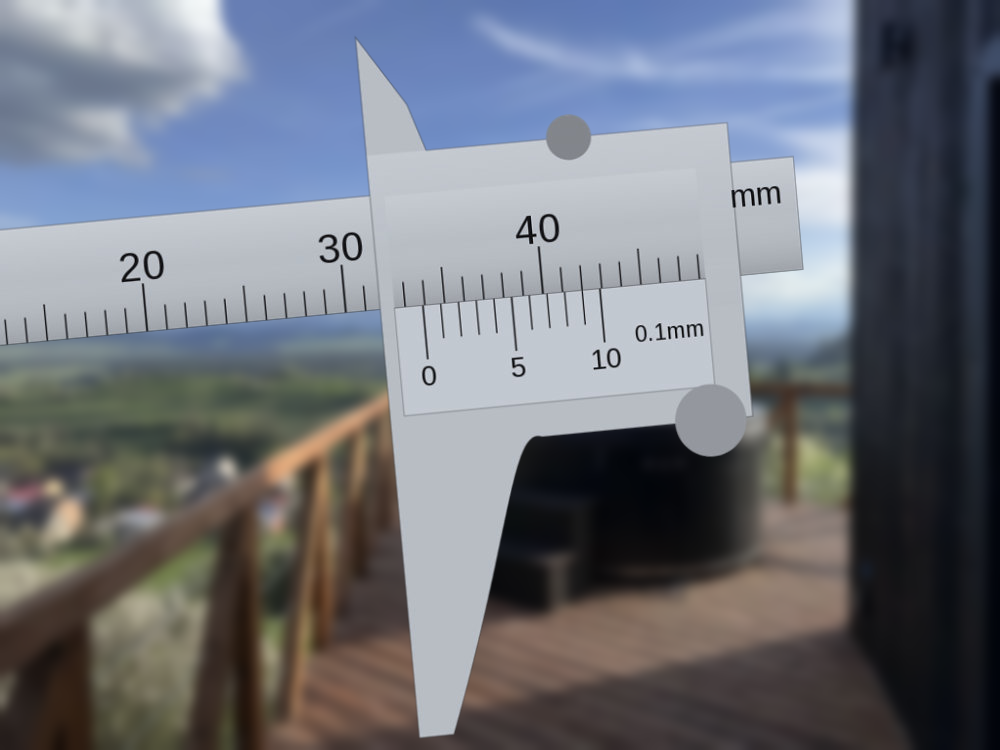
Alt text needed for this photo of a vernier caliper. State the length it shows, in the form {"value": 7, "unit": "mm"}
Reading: {"value": 33.9, "unit": "mm"}
